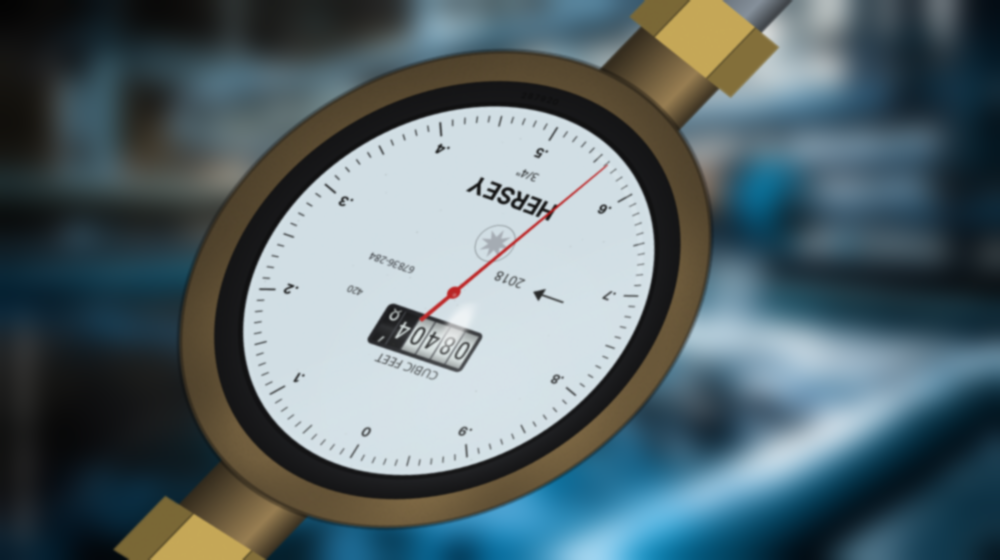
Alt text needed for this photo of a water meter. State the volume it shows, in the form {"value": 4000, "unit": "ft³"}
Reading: {"value": 84047.56, "unit": "ft³"}
